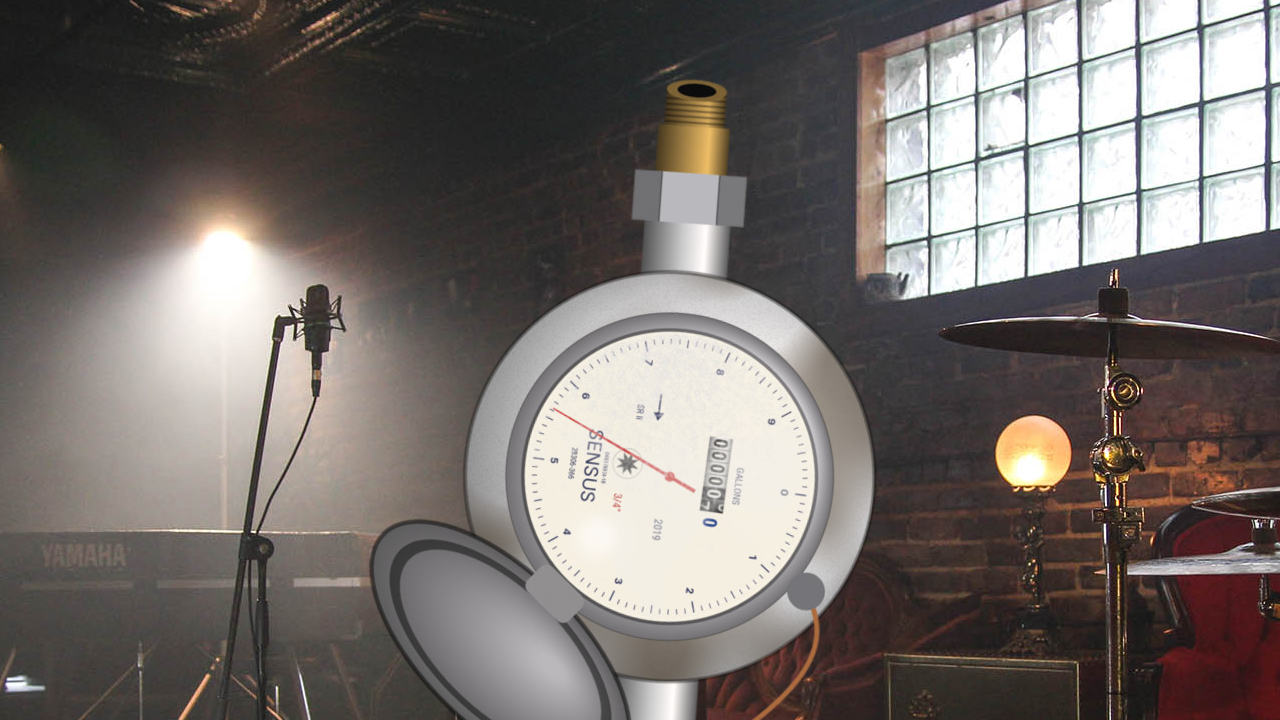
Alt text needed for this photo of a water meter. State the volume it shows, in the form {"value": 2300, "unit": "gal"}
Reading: {"value": 65.6, "unit": "gal"}
